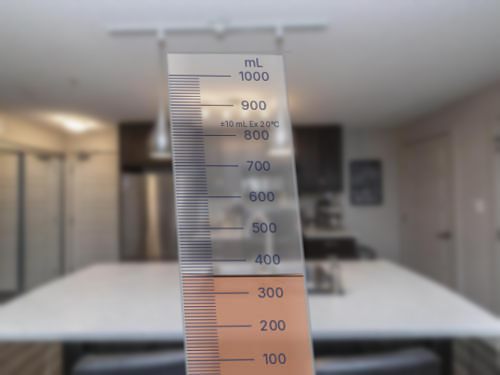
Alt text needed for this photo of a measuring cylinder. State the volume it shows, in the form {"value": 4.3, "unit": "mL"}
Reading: {"value": 350, "unit": "mL"}
